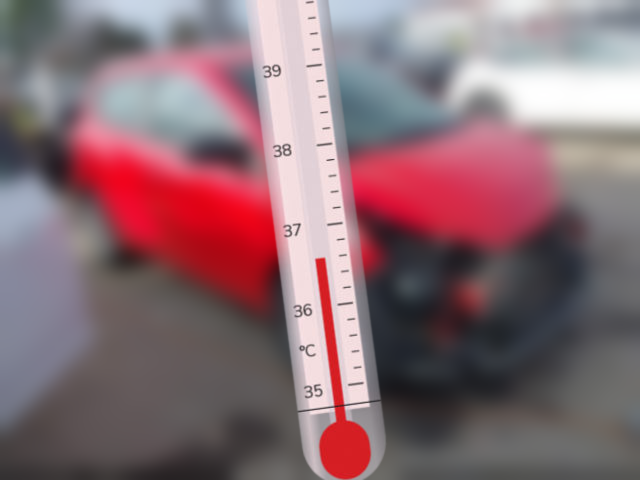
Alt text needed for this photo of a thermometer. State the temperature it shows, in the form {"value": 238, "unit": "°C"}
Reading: {"value": 36.6, "unit": "°C"}
